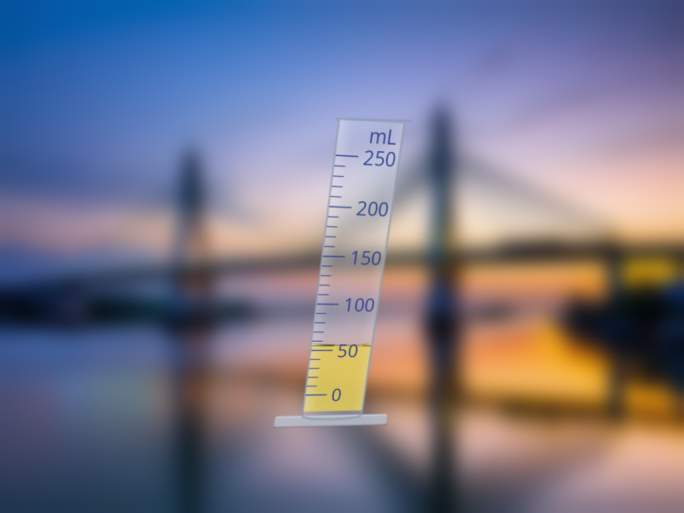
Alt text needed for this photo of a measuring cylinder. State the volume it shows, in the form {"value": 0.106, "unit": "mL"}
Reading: {"value": 55, "unit": "mL"}
